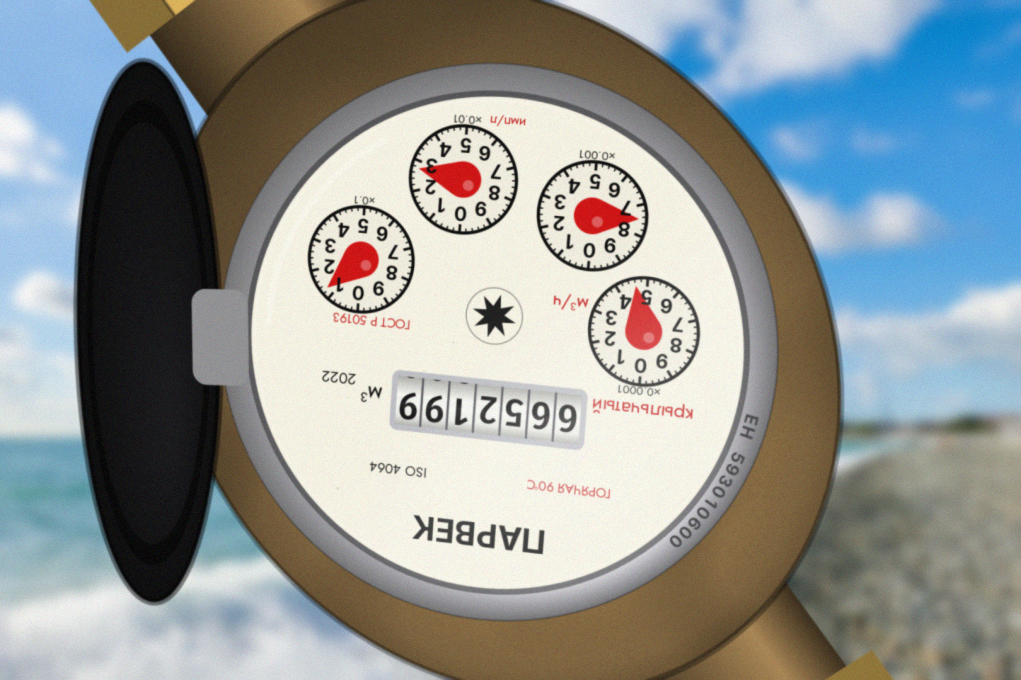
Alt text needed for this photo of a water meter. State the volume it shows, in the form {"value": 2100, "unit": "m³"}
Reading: {"value": 6652199.1274, "unit": "m³"}
